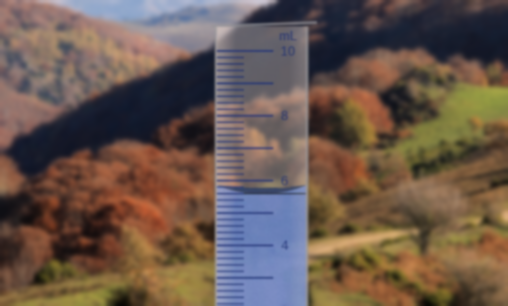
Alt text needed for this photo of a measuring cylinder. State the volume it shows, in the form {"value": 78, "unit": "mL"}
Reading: {"value": 5.6, "unit": "mL"}
